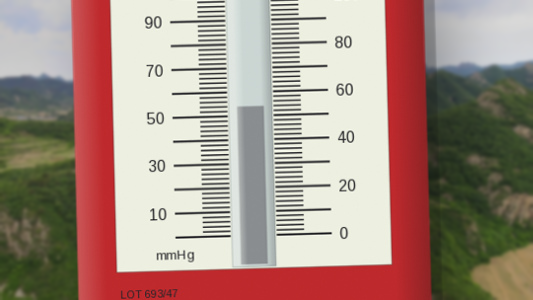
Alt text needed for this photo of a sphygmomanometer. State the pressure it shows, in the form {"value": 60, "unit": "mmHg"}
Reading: {"value": 54, "unit": "mmHg"}
